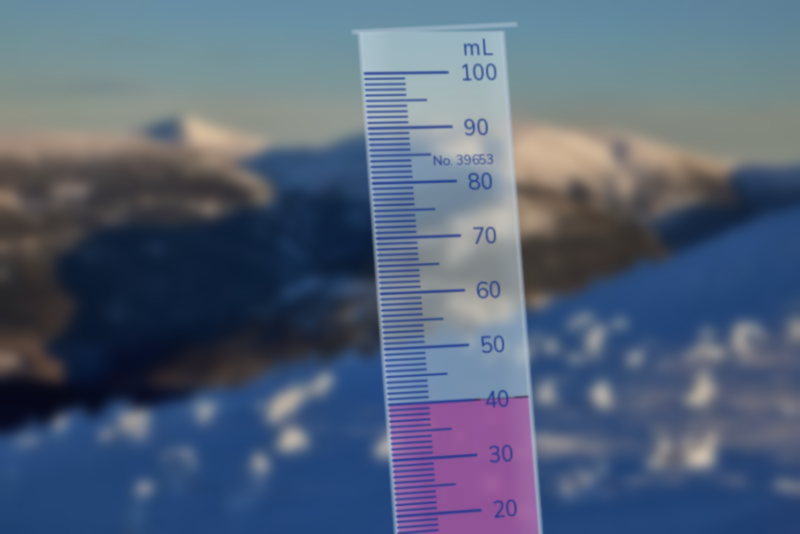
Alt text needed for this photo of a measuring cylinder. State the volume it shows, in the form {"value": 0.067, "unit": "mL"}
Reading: {"value": 40, "unit": "mL"}
